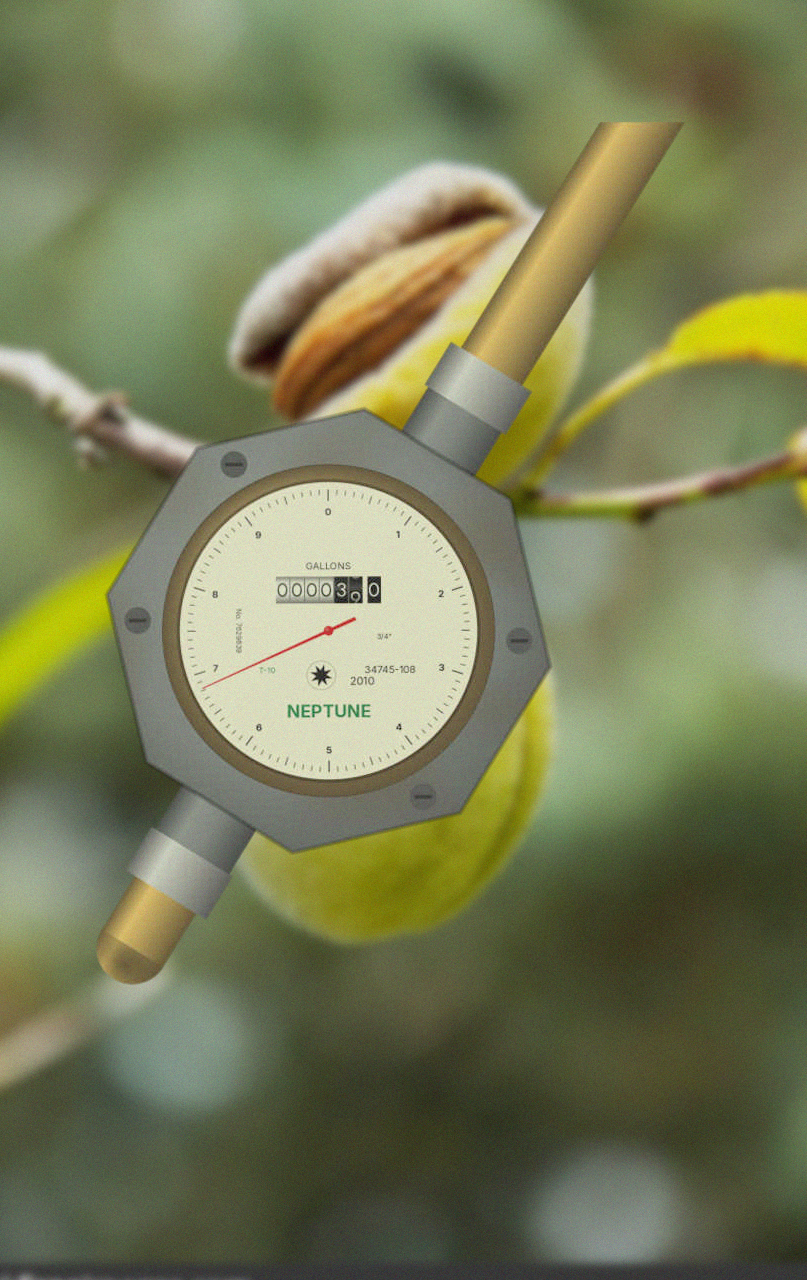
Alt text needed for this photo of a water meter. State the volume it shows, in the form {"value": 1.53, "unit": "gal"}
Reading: {"value": 386.8, "unit": "gal"}
